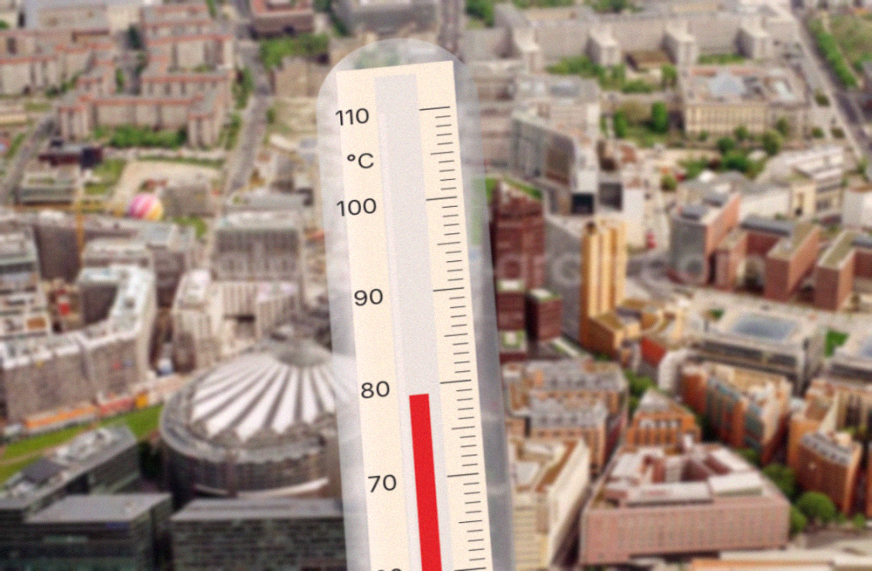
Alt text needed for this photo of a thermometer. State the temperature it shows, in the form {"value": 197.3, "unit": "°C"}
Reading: {"value": 79, "unit": "°C"}
